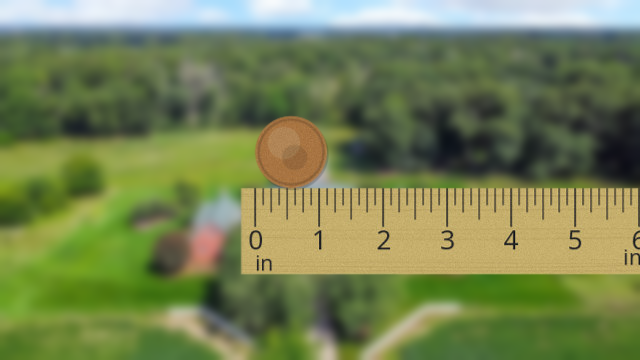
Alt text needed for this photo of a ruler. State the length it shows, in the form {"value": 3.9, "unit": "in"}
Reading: {"value": 1.125, "unit": "in"}
